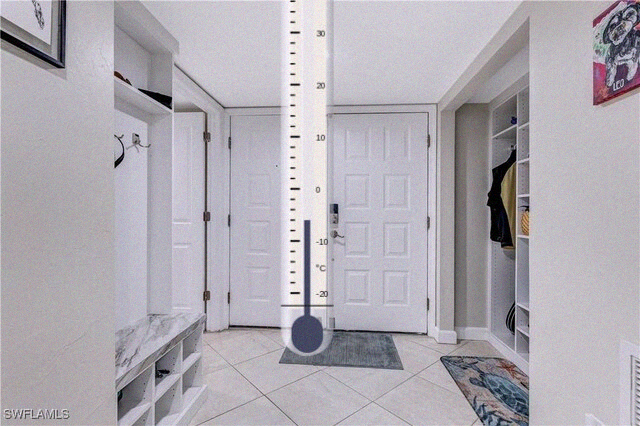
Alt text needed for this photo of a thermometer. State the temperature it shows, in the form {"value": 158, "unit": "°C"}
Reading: {"value": -6, "unit": "°C"}
